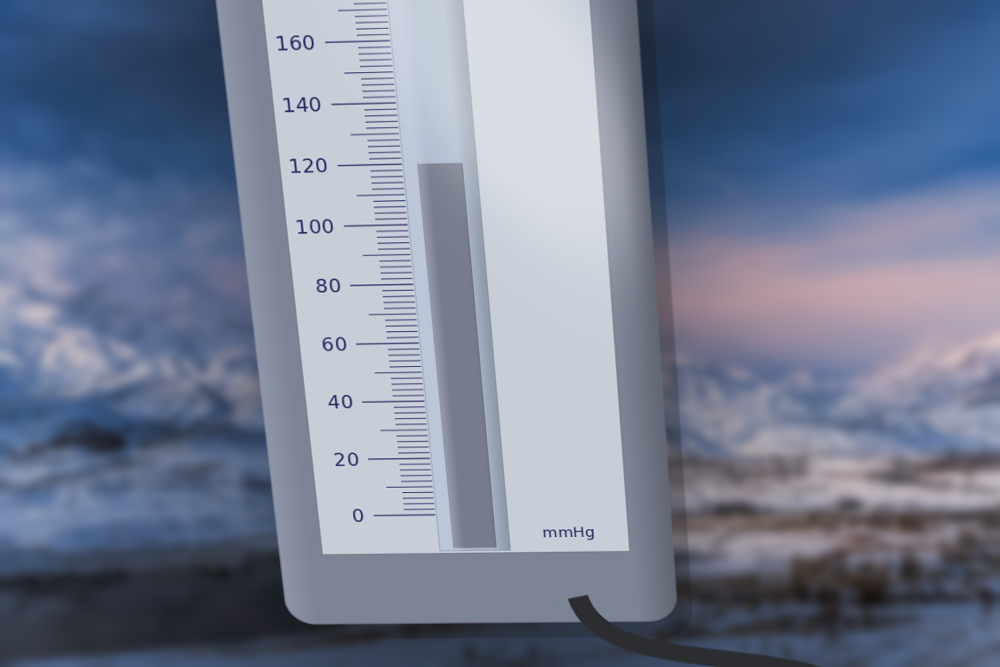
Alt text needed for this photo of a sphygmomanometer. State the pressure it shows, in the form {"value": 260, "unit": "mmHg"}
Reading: {"value": 120, "unit": "mmHg"}
